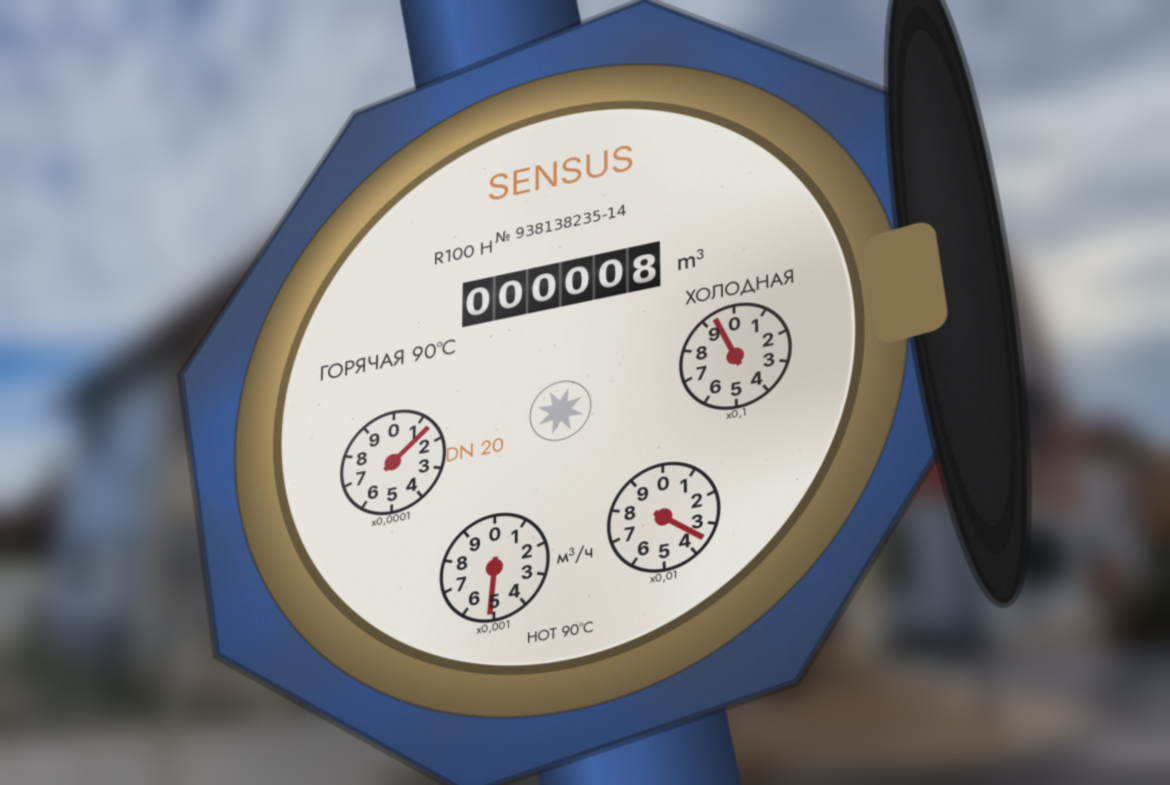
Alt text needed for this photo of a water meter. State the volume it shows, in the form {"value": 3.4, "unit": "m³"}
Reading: {"value": 7.9351, "unit": "m³"}
